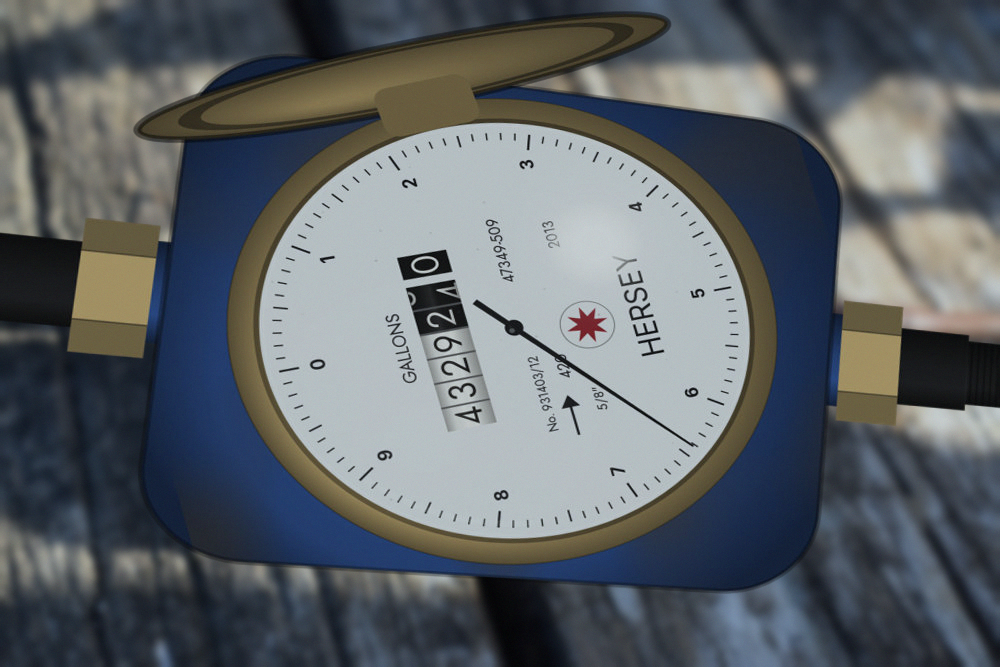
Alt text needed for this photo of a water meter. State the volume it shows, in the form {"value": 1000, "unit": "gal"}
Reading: {"value": 4329236.4, "unit": "gal"}
